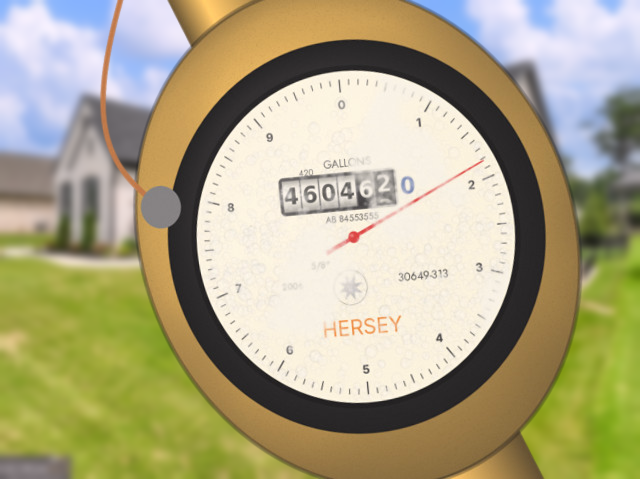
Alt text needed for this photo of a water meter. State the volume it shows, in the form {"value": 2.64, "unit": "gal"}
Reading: {"value": 4604621.8, "unit": "gal"}
